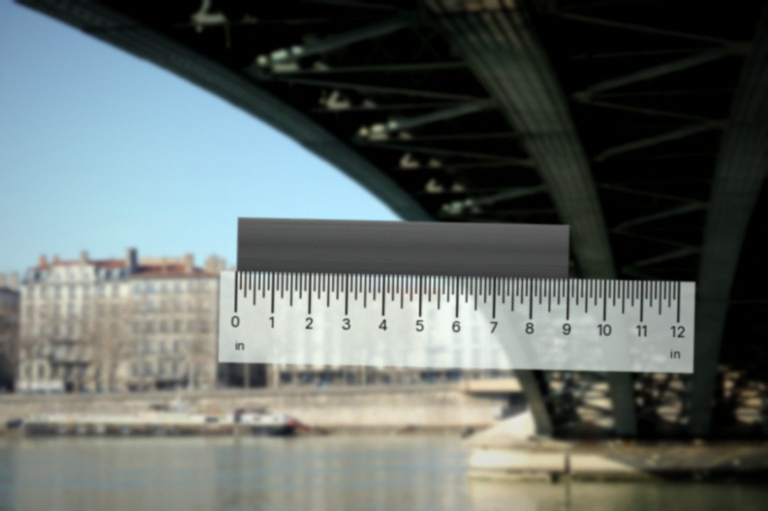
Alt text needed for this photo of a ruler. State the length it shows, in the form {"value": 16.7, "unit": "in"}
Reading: {"value": 9, "unit": "in"}
